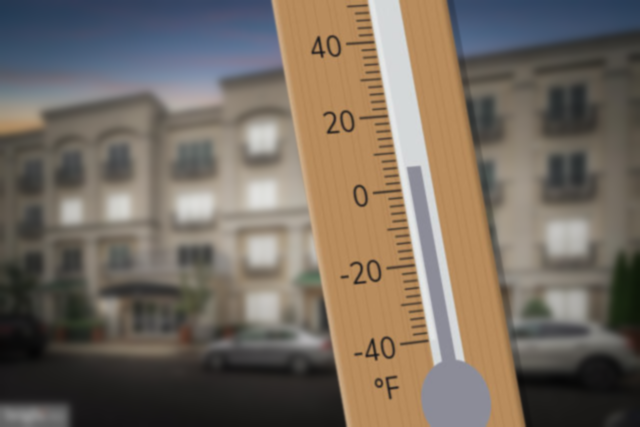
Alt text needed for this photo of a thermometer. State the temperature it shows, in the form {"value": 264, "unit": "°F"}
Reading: {"value": 6, "unit": "°F"}
